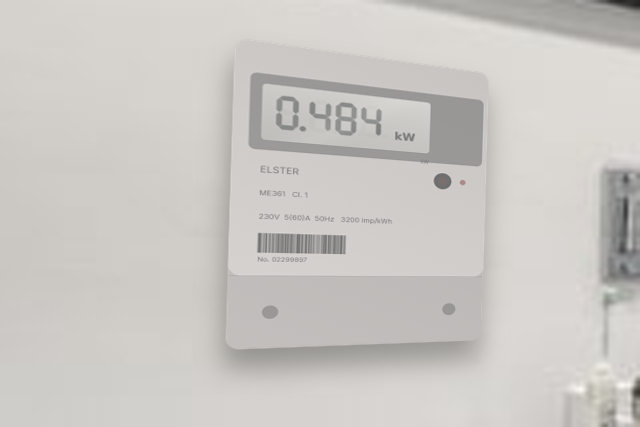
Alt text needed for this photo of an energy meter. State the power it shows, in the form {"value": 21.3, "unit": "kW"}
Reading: {"value": 0.484, "unit": "kW"}
